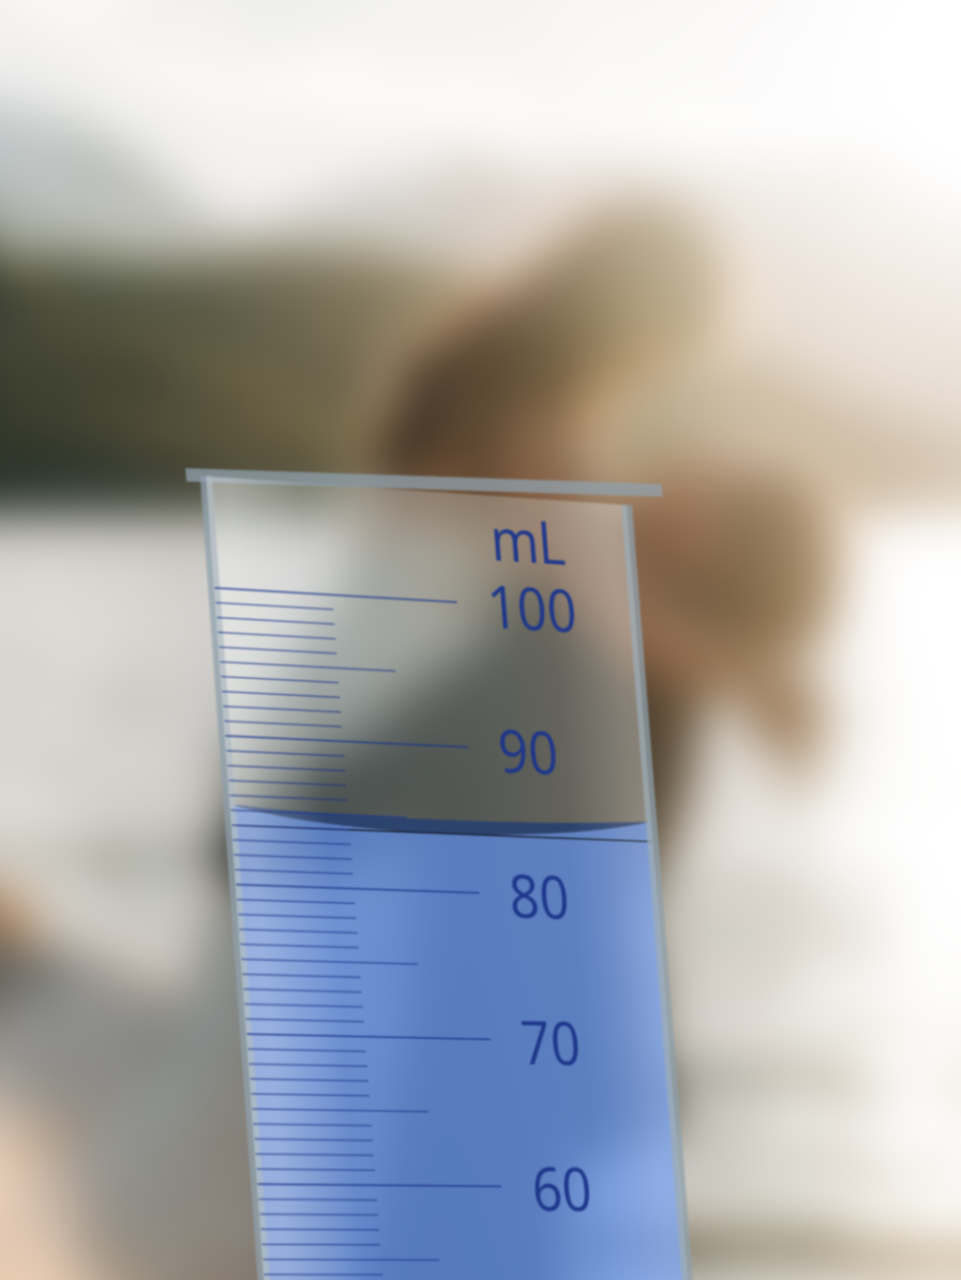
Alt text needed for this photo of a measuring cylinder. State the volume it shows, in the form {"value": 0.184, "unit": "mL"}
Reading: {"value": 84, "unit": "mL"}
